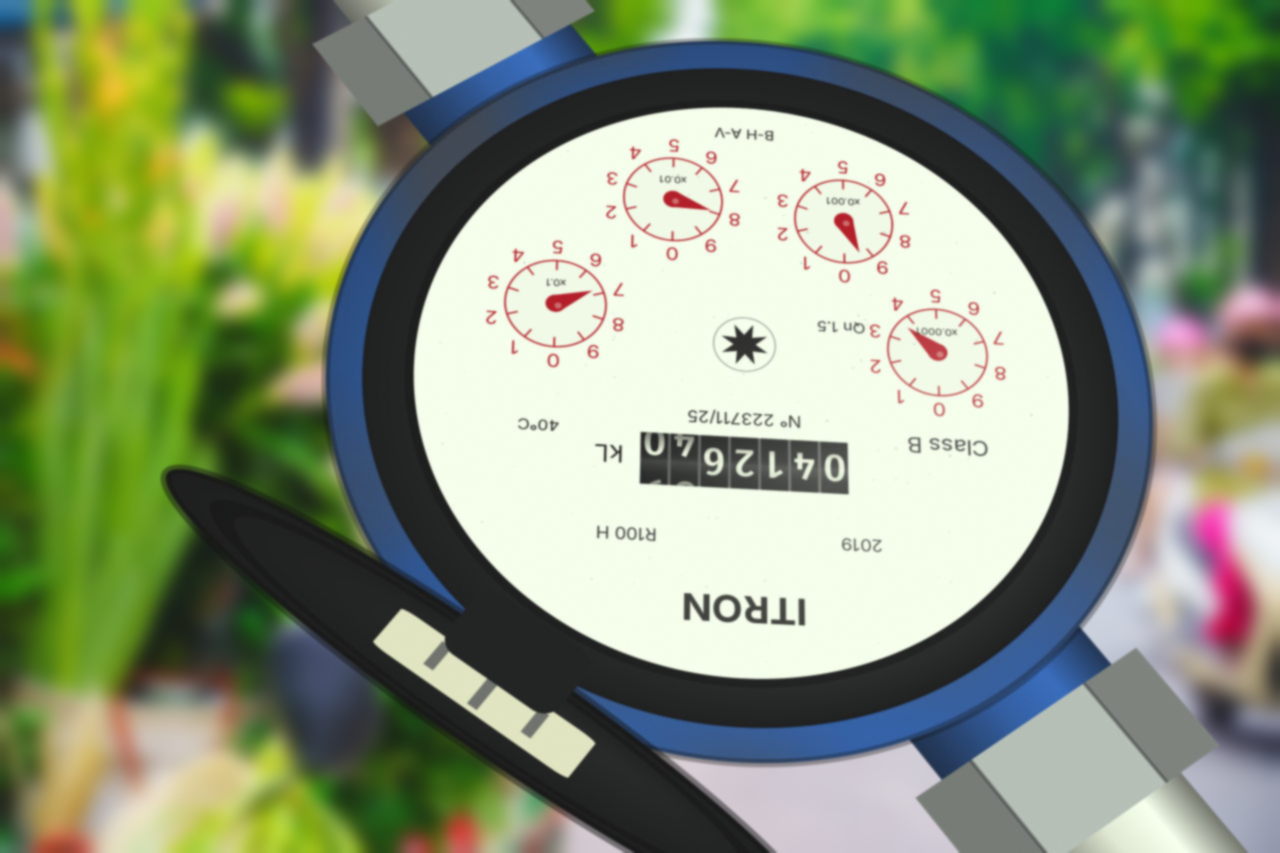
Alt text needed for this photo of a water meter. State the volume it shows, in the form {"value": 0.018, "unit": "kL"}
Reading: {"value": 412639.6793, "unit": "kL"}
